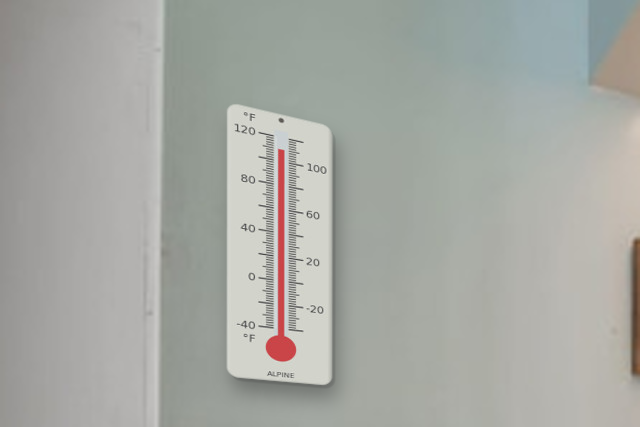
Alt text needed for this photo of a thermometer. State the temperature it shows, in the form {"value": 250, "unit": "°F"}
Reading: {"value": 110, "unit": "°F"}
